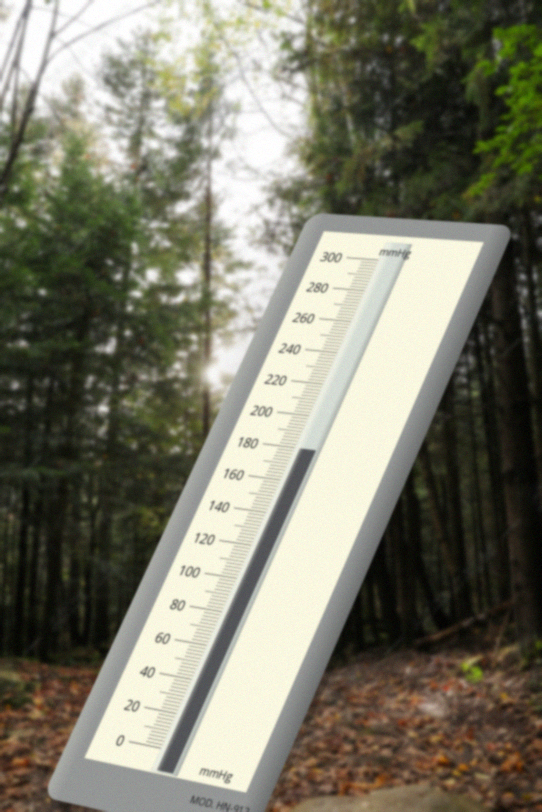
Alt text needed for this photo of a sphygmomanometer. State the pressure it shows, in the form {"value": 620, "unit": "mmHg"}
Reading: {"value": 180, "unit": "mmHg"}
